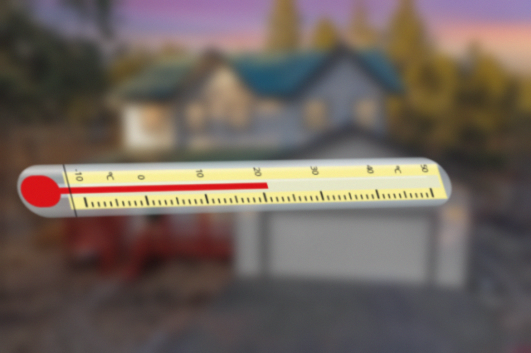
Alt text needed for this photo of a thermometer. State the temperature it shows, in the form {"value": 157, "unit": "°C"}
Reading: {"value": 21, "unit": "°C"}
